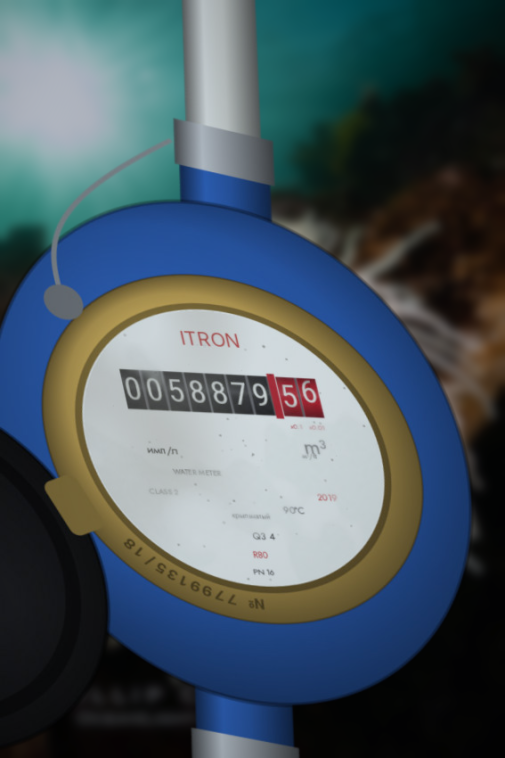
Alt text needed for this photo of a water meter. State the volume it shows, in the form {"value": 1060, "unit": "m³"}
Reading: {"value": 58879.56, "unit": "m³"}
